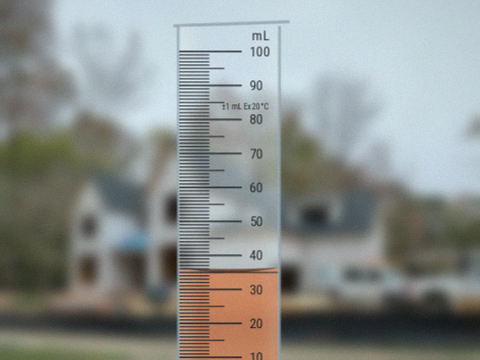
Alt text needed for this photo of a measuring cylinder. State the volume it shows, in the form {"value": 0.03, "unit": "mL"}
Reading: {"value": 35, "unit": "mL"}
